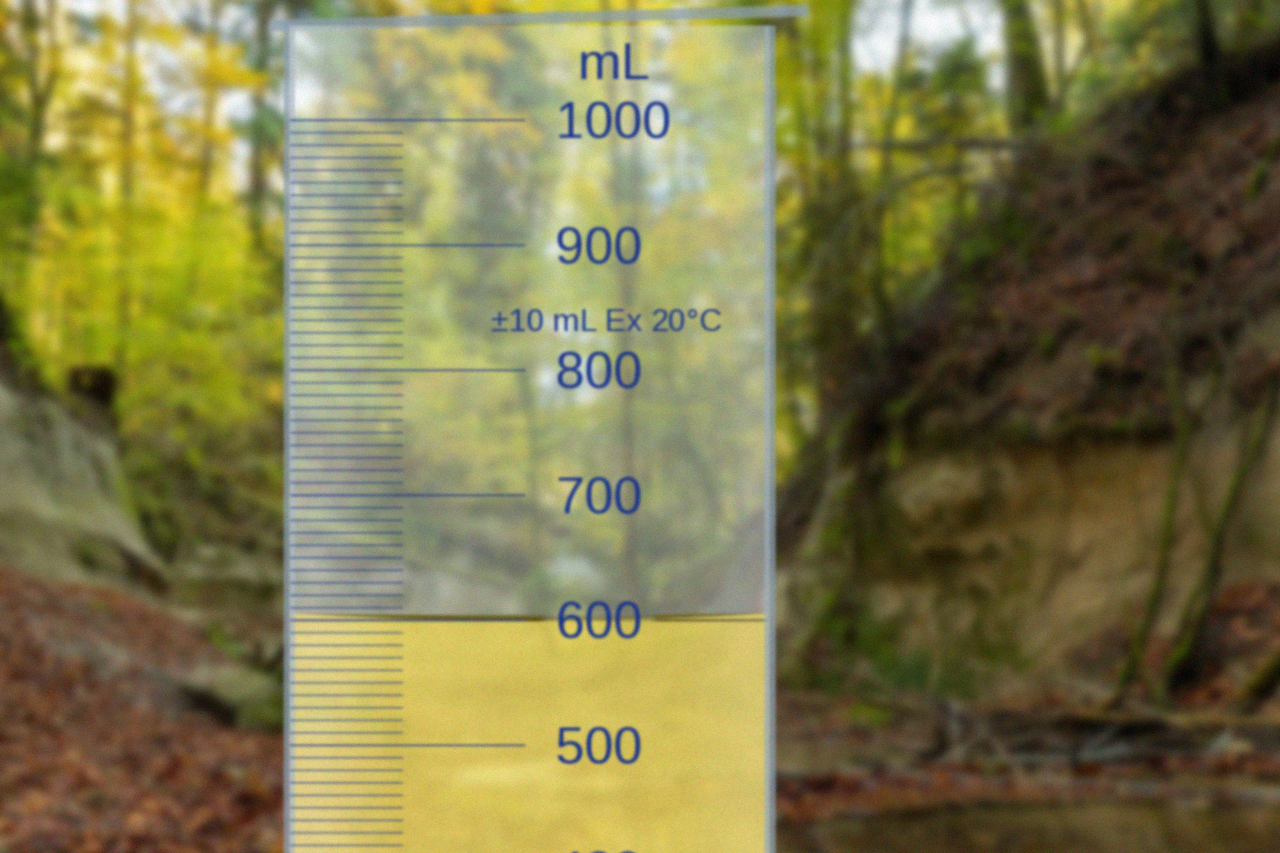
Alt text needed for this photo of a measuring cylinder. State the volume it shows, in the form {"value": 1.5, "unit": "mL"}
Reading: {"value": 600, "unit": "mL"}
